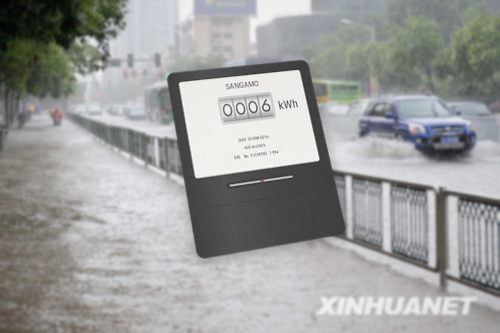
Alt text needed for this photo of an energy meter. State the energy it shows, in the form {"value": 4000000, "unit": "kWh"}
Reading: {"value": 6, "unit": "kWh"}
